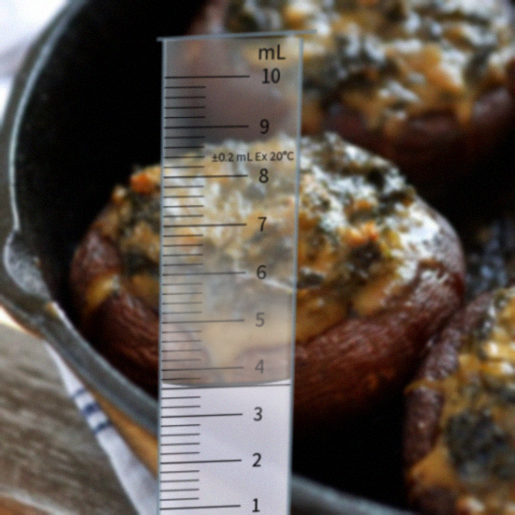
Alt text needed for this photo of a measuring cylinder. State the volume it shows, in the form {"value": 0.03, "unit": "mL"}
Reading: {"value": 3.6, "unit": "mL"}
